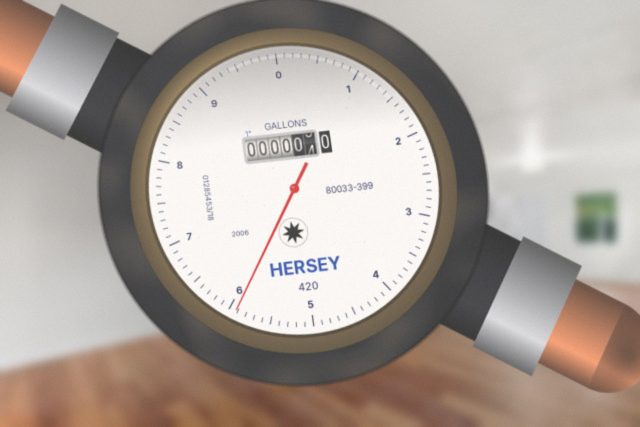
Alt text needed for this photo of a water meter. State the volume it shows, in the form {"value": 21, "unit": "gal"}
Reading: {"value": 35.9, "unit": "gal"}
